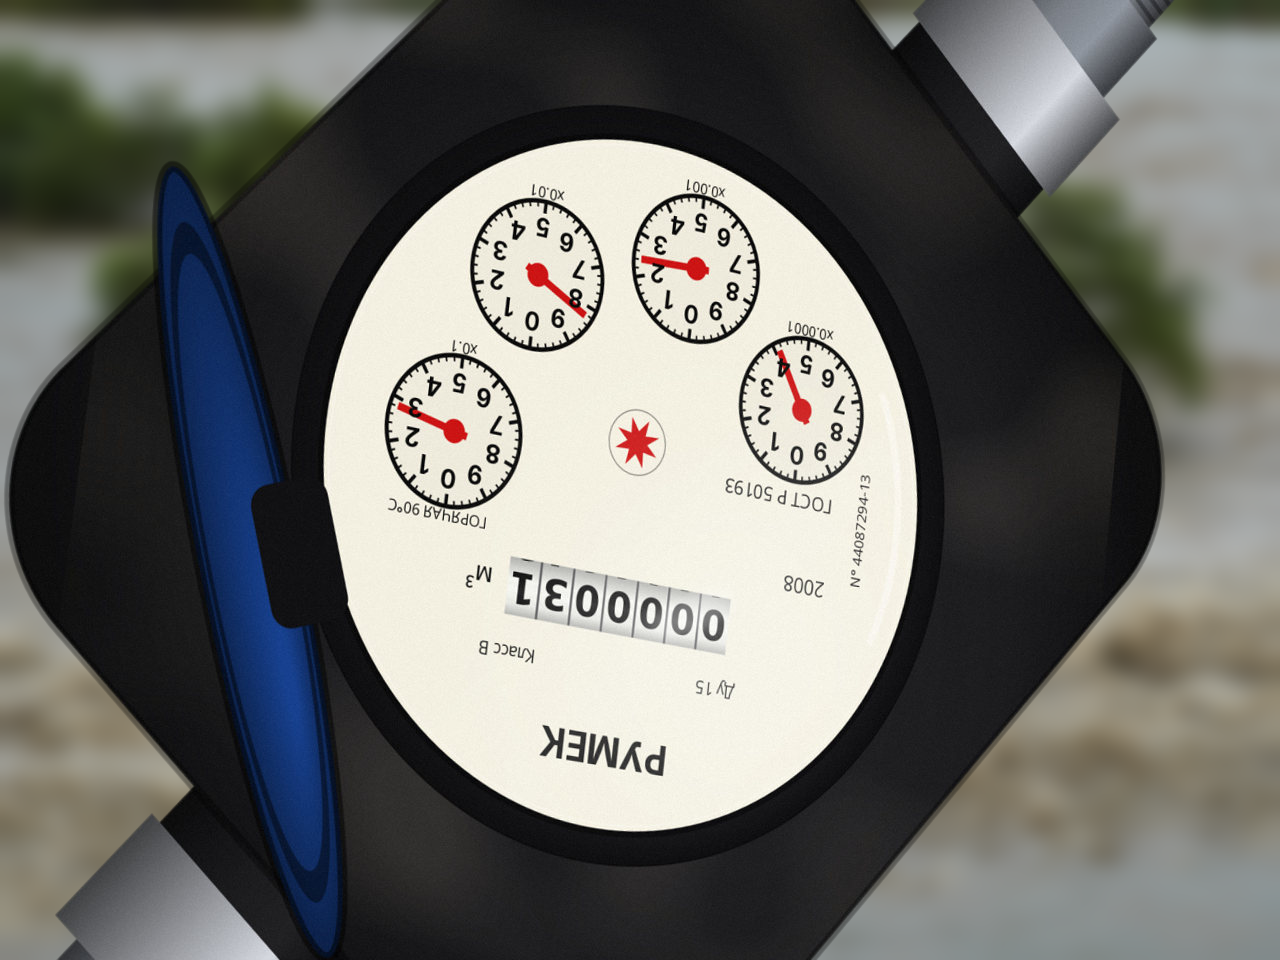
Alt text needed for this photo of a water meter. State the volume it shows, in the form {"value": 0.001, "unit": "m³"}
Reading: {"value": 31.2824, "unit": "m³"}
